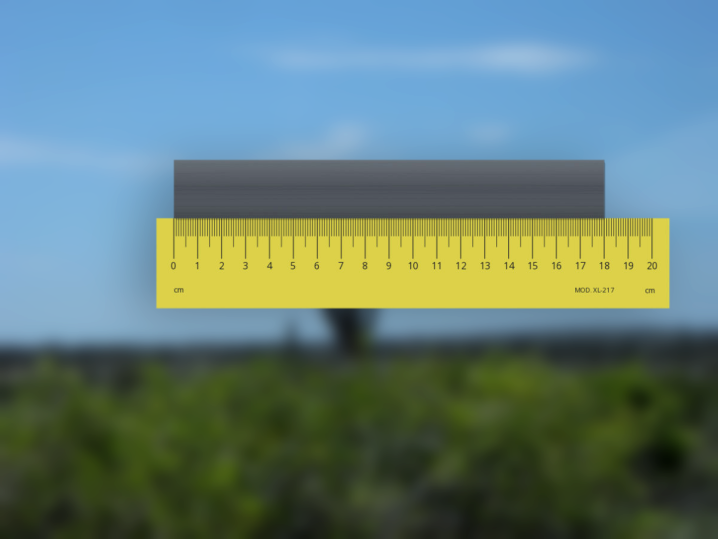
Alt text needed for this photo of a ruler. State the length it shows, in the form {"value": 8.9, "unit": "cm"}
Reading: {"value": 18, "unit": "cm"}
